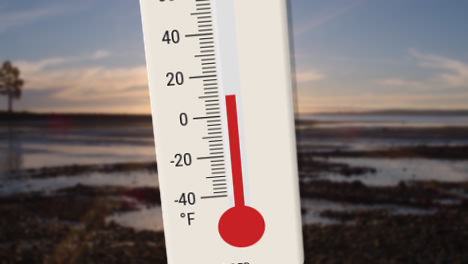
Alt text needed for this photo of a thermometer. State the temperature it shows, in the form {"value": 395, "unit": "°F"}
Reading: {"value": 10, "unit": "°F"}
